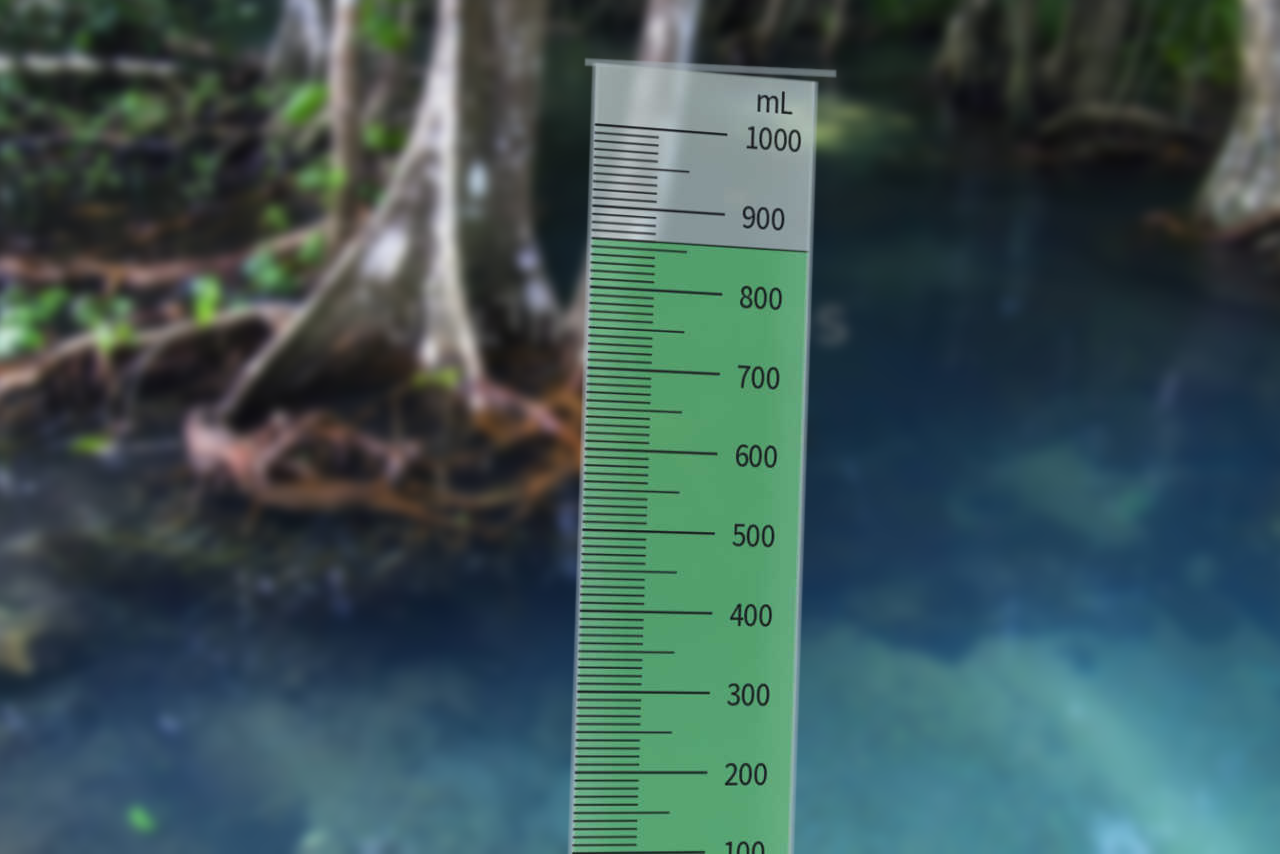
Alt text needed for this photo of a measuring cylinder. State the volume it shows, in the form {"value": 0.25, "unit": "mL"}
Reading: {"value": 860, "unit": "mL"}
